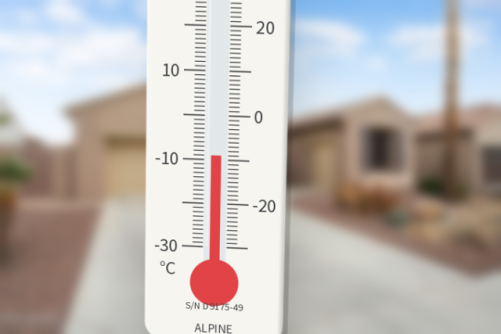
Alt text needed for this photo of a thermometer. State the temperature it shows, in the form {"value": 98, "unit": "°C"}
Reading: {"value": -9, "unit": "°C"}
